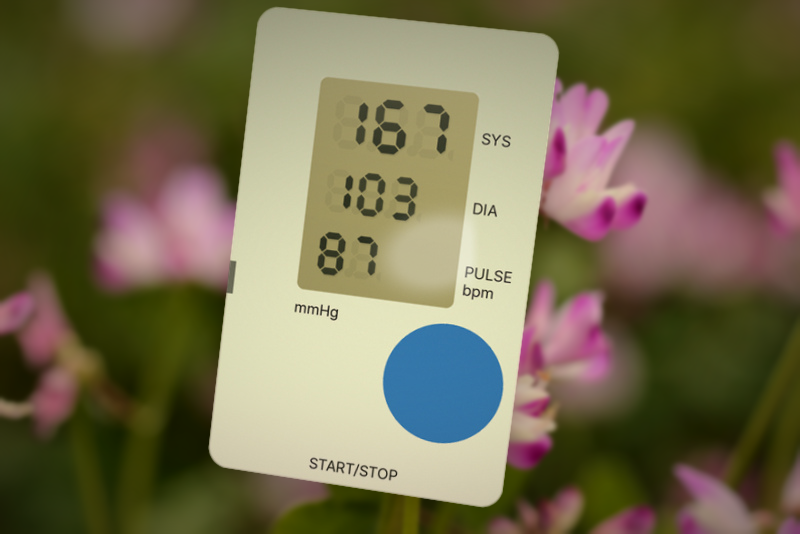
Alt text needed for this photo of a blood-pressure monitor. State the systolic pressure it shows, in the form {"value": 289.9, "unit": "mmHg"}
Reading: {"value": 167, "unit": "mmHg"}
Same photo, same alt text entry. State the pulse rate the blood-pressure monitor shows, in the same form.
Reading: {"value": 87, "unit": "bpm"}
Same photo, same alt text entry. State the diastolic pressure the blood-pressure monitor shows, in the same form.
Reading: {"value": 103, "unit": "mmHg"}
